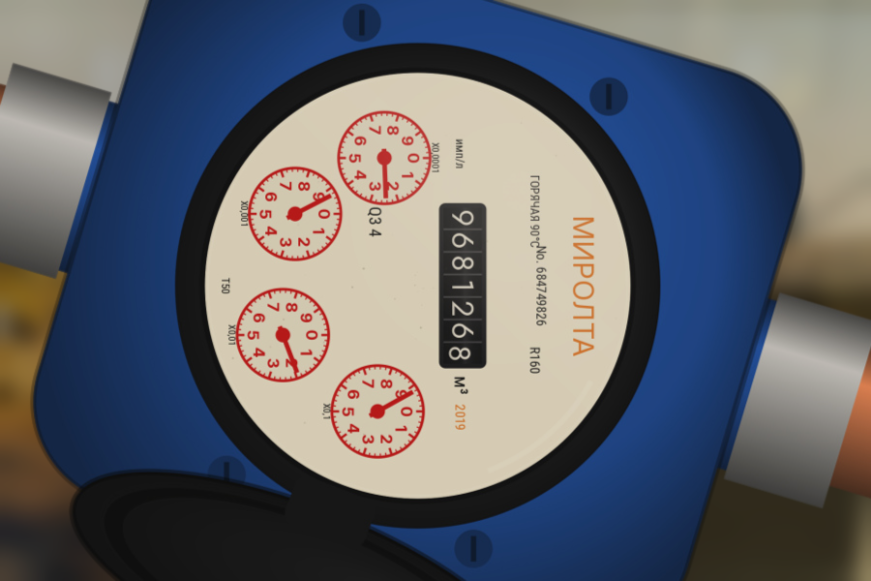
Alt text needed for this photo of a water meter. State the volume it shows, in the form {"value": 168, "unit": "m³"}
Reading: {"value": 9681267.9192, "unit": "m³"}
